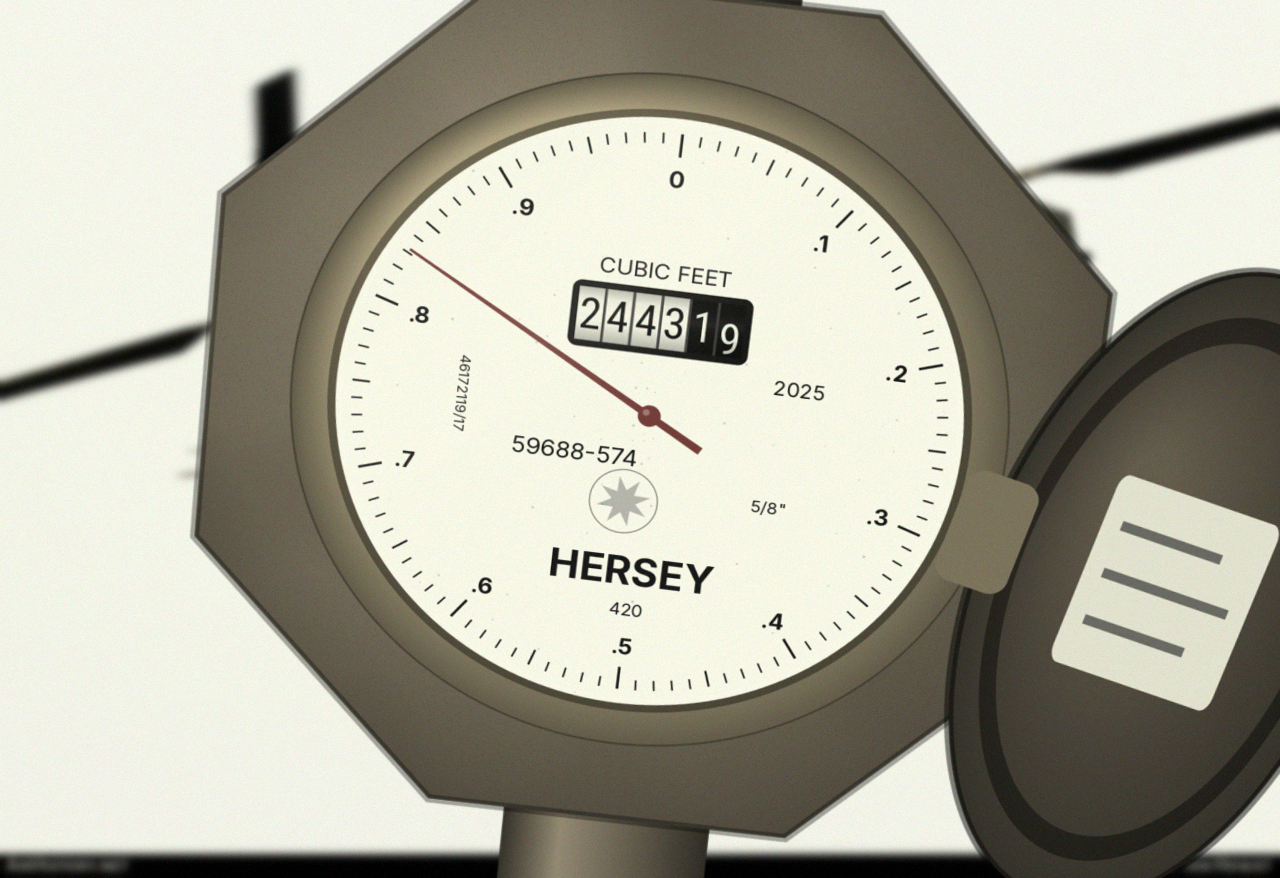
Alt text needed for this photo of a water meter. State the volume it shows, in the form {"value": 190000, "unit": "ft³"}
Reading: {"value": 244318.83, "unit": "ft³"}
